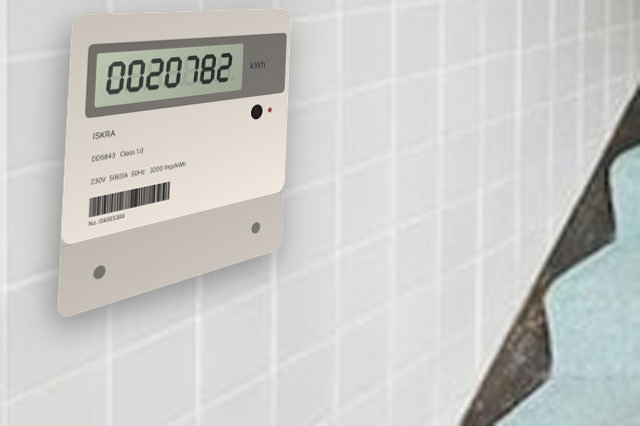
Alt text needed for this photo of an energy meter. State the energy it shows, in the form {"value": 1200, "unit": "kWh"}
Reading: {"value": 20782, "unit": "kWh"}
